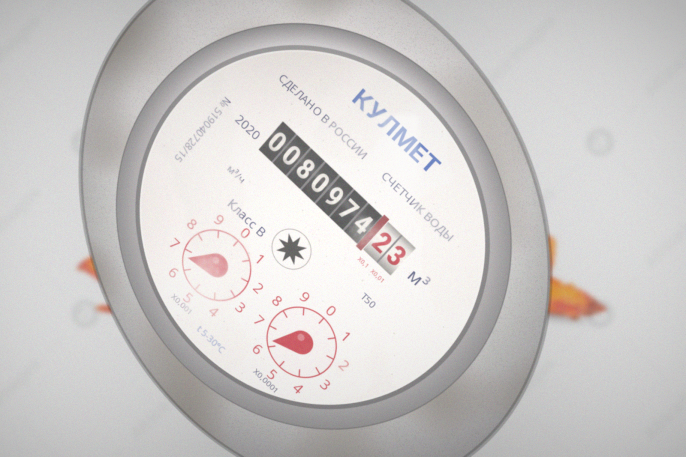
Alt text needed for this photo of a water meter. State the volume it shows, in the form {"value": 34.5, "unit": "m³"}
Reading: {"value": 80974.2366, "unit": "m³"}
